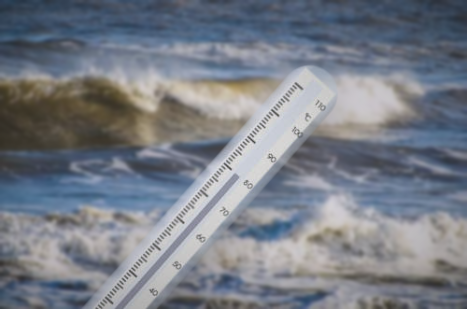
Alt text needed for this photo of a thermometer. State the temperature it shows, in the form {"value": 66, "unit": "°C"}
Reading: {"value": 80, "unit": "°C"}
